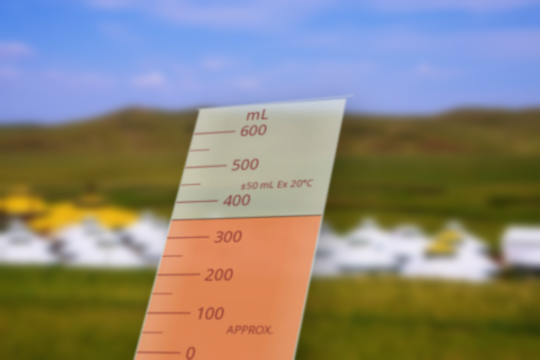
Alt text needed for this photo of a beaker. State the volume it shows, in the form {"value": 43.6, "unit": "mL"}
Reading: {"value": 350, "unit": "mL"}
